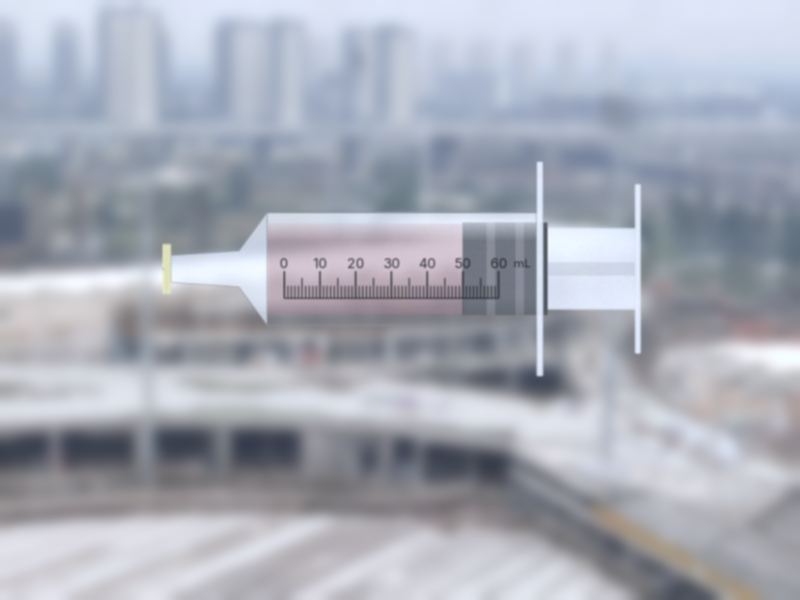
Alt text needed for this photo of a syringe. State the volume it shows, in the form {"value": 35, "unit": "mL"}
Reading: {"value": 50, "unit": "mL"}
